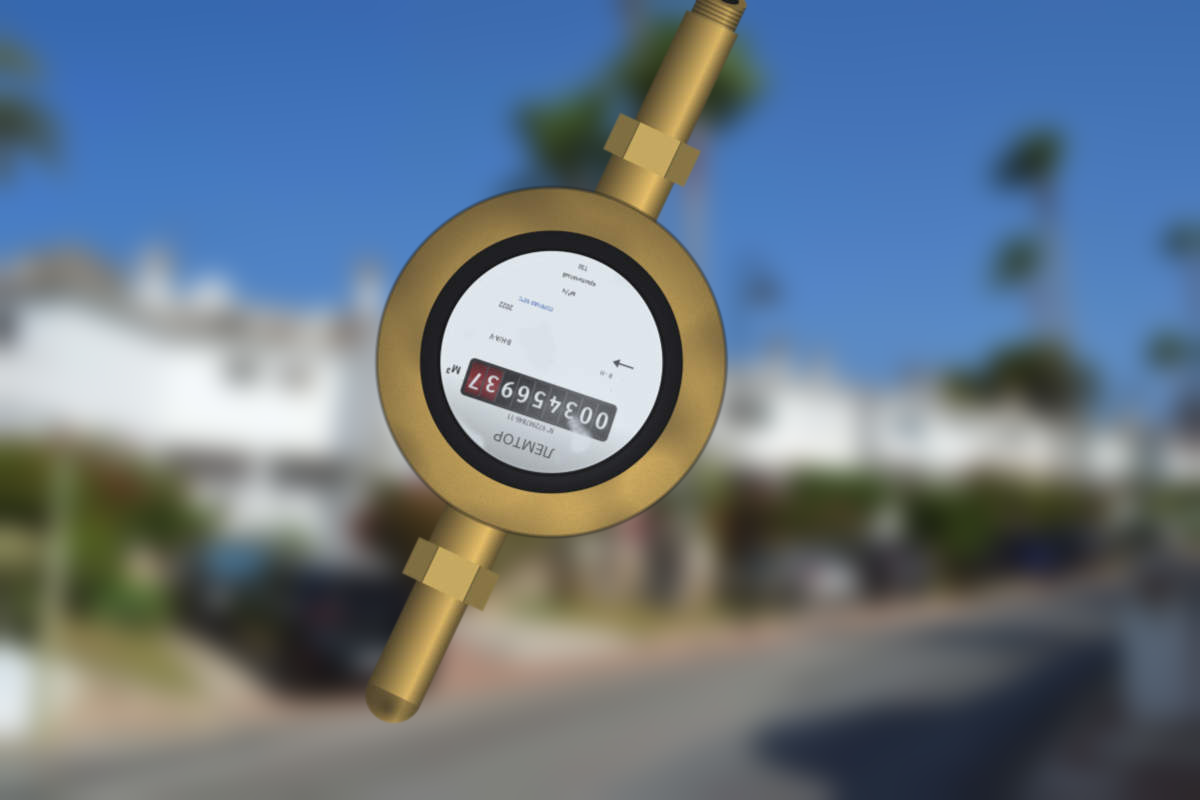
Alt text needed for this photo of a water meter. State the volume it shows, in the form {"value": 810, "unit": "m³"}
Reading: {"value": 34569.37, "unit": "m³"}
